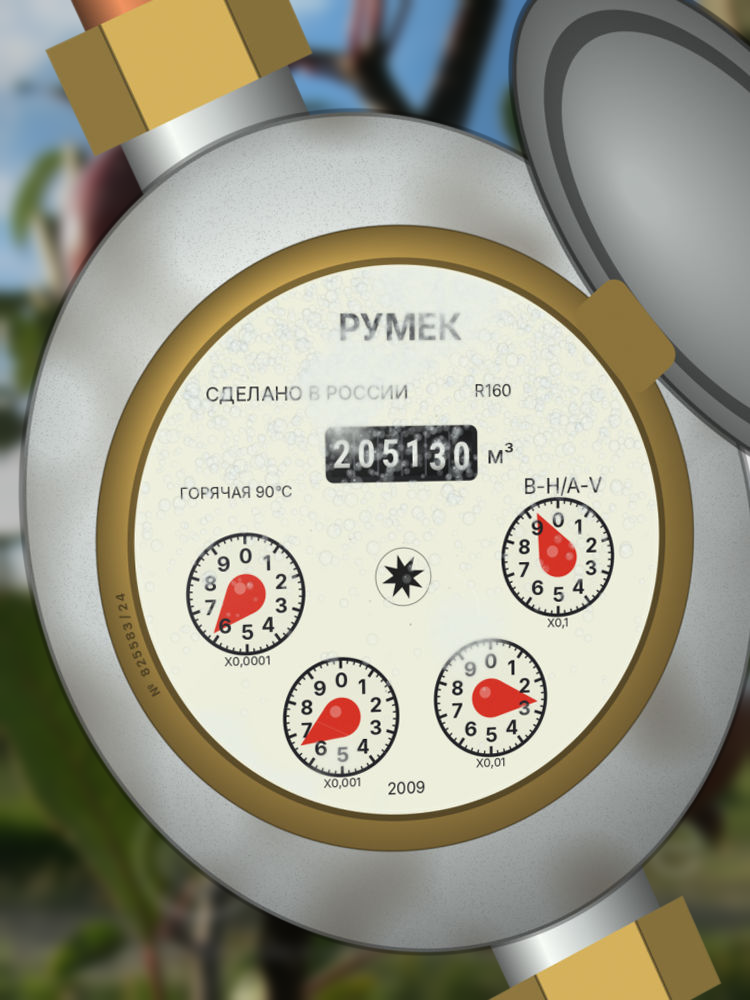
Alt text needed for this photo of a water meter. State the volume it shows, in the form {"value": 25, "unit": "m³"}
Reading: {"value": 205129.9266, "unit": "m³"}
